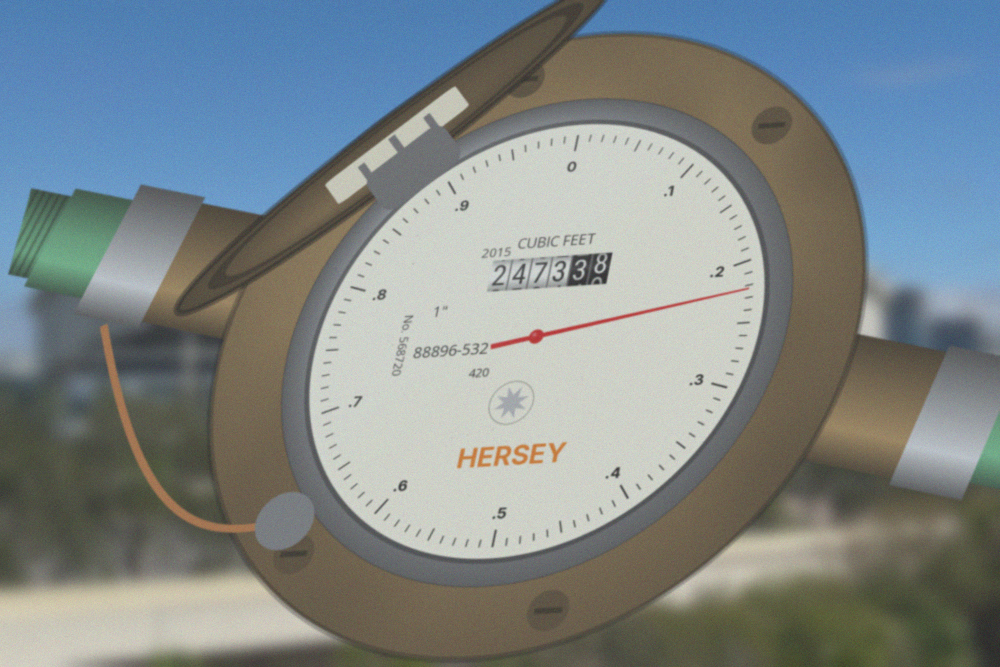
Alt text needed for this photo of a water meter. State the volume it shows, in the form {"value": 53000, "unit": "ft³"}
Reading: {"value": 247338.22, "unit": "ft³"}
